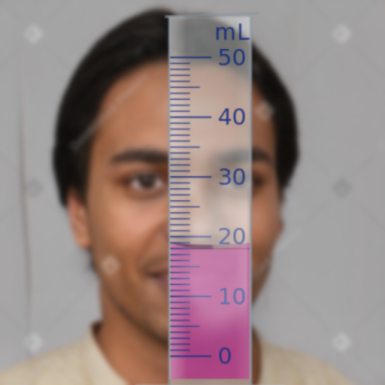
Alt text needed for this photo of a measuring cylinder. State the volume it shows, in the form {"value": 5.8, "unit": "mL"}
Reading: {"value": 18, "unit": "mL"}
